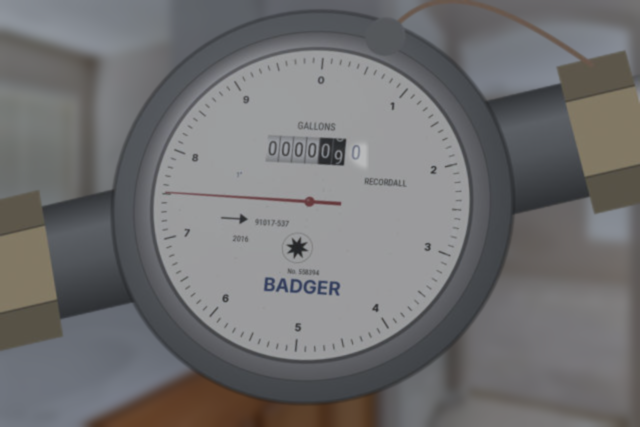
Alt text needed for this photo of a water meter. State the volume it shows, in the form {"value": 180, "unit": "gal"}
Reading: {"value": 87.5, "unit": "gal"}
